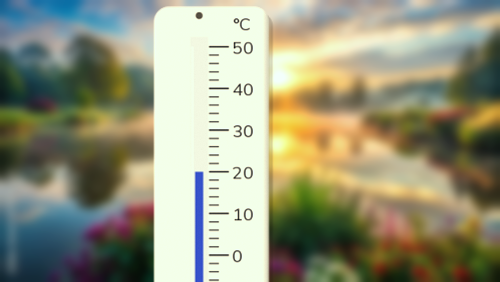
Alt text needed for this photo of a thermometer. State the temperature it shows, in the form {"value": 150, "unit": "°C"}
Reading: {"value": 20, "unit": "°C"}
